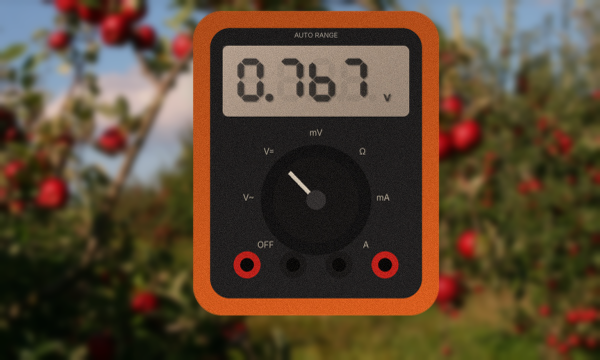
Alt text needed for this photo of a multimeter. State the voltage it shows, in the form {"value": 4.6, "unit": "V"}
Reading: {"value": 0.767, "unit": "V"}
